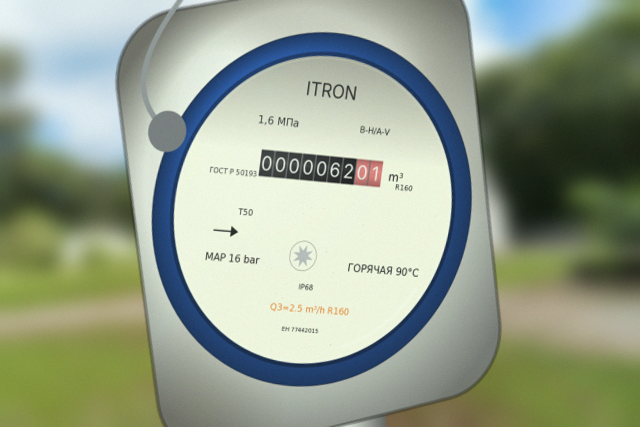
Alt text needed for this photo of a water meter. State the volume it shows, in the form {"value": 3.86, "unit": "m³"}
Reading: {"value": 62.01, "unit": "m³"}
